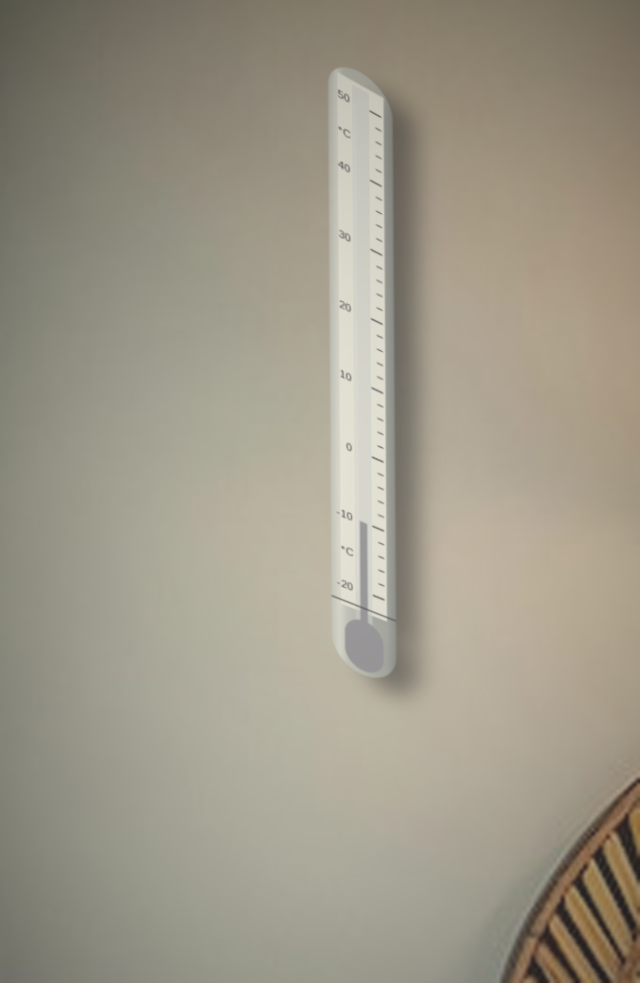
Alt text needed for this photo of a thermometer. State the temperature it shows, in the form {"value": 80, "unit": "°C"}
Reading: {"value": -10, "unit": "°C"}
